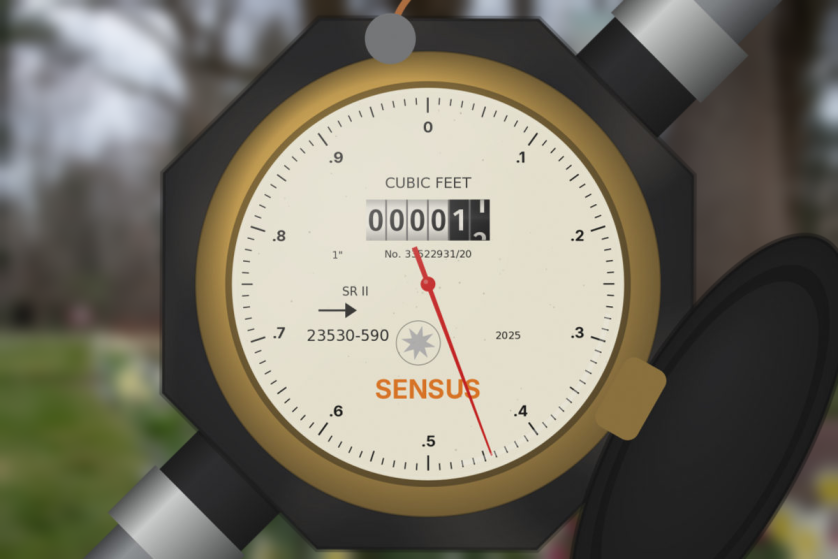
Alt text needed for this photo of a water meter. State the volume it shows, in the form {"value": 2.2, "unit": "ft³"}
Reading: {"value": 11.44, "unit": "ft³"}
